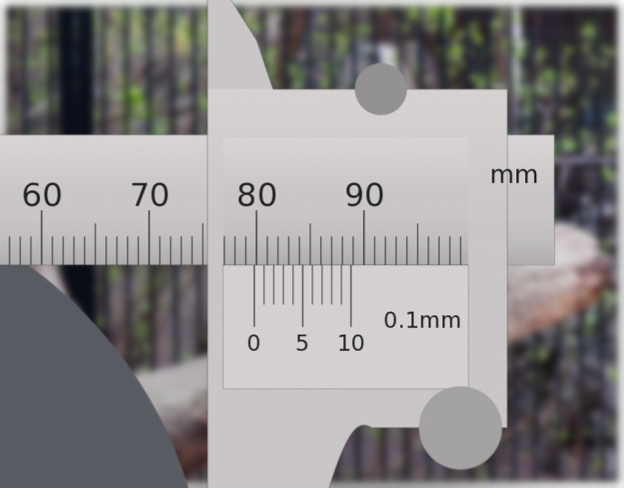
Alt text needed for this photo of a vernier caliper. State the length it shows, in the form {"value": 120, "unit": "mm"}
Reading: {"value": 79.8, "unit": "mm"}
